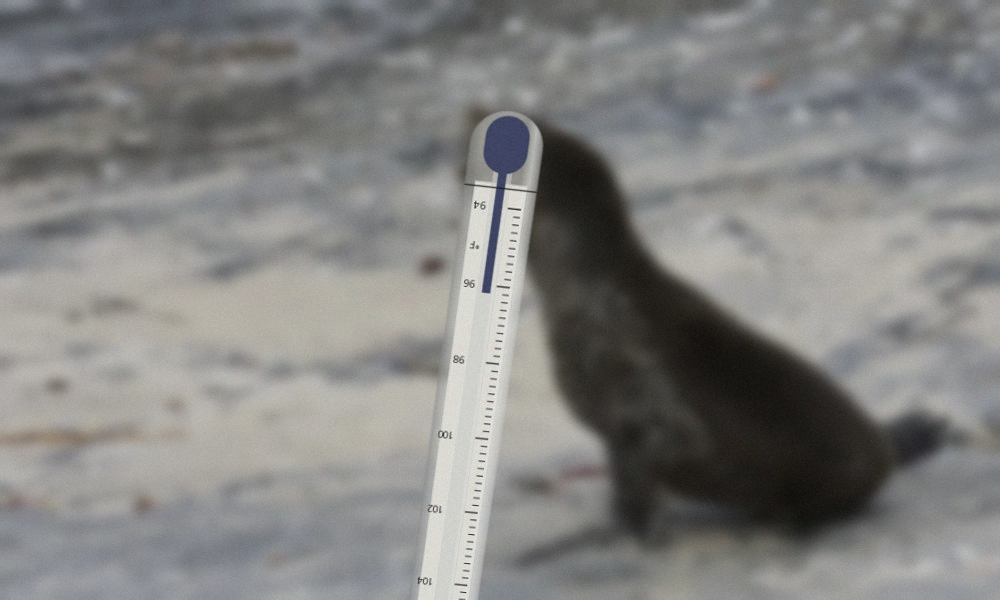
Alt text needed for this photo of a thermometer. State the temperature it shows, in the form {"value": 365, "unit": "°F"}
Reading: {"value": 96.2, "unit": "°F"}
